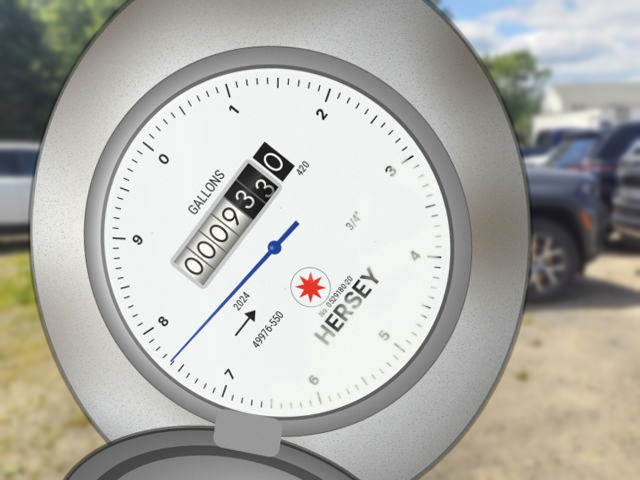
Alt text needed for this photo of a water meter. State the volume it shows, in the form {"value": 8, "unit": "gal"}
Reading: {"value": 9327.6, "unit": "gal"}
